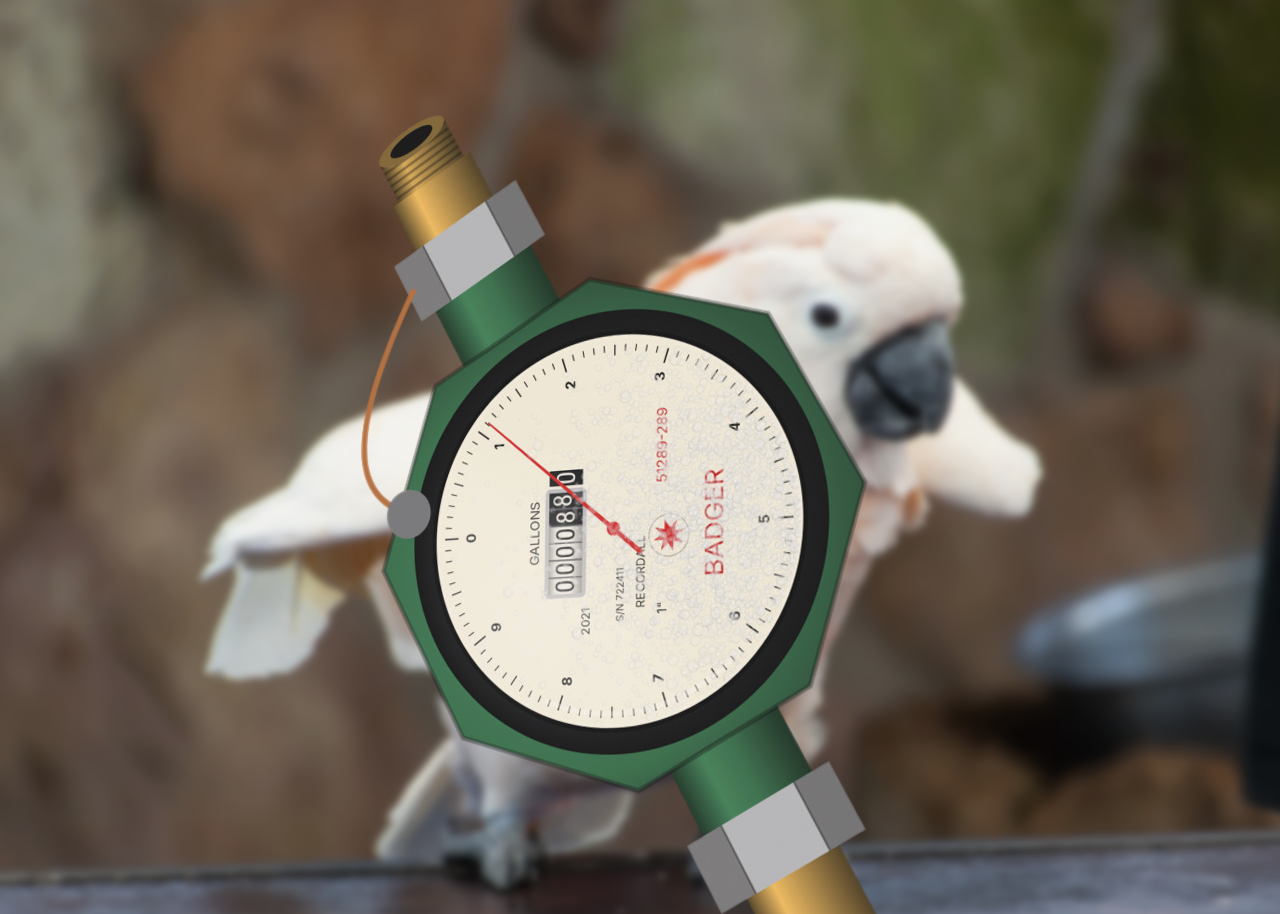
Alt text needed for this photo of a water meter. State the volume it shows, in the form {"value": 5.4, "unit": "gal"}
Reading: {"value": 881.1, "unit": "gal"}
